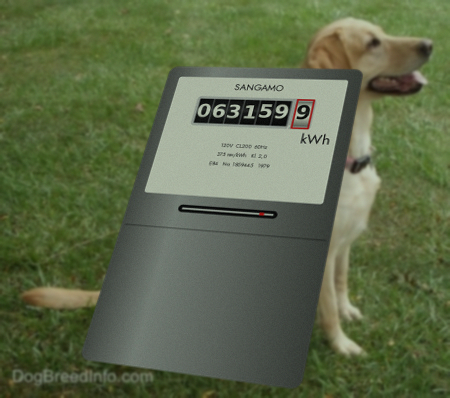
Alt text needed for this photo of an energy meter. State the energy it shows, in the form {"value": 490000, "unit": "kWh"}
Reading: {"value": 63159.9, "unit": "kWh"}
